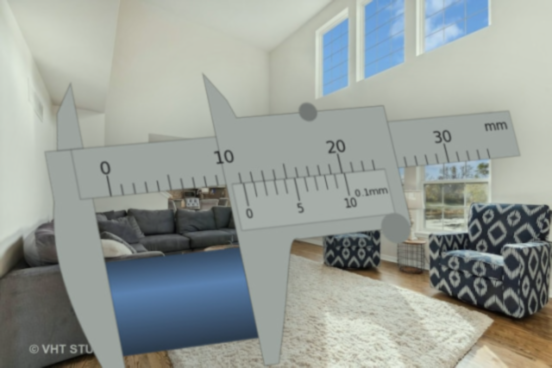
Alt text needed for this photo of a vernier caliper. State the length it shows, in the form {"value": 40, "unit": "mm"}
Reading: {"value": 11.2, "unit": "mm"}
